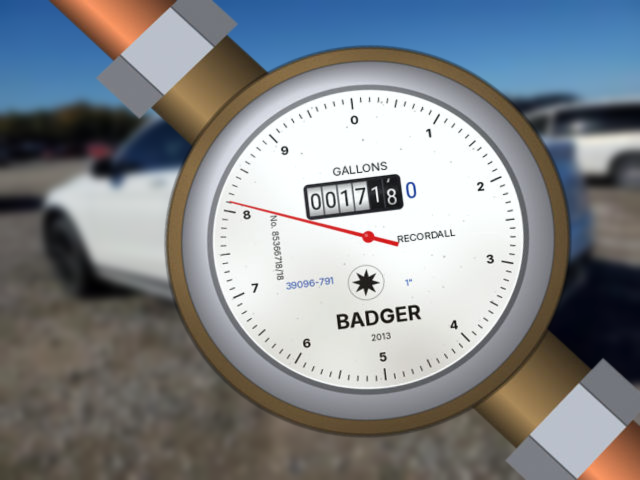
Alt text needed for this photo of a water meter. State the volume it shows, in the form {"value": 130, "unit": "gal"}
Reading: {"value": 17178.1, "unit": "gal"}
